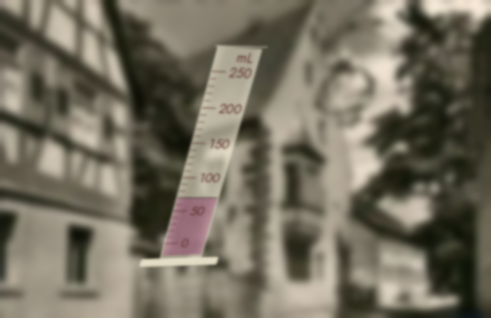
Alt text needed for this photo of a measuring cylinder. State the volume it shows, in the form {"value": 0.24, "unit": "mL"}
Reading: {"value": 70, "unit": "mL"}
